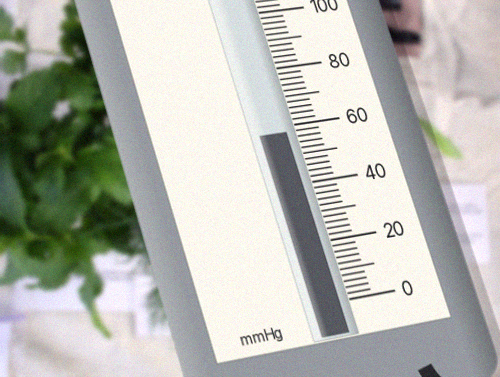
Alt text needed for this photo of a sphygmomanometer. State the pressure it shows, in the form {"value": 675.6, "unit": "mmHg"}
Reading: {"value": 58, "unit": "mmHg"}
